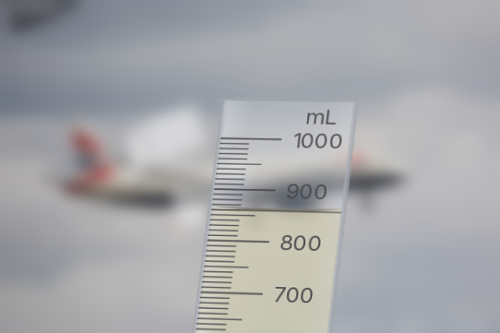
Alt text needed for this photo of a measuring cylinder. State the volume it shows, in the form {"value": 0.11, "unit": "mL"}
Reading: {"value": 860, "unit": "mL"}
